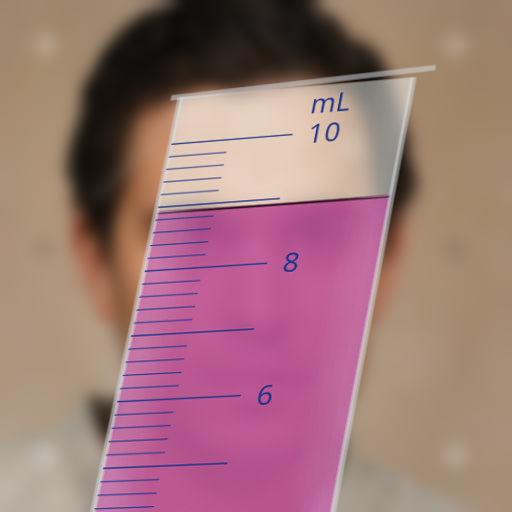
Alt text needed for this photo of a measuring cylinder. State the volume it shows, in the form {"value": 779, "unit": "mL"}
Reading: {"value": 8.9, "unit": "mL"}
